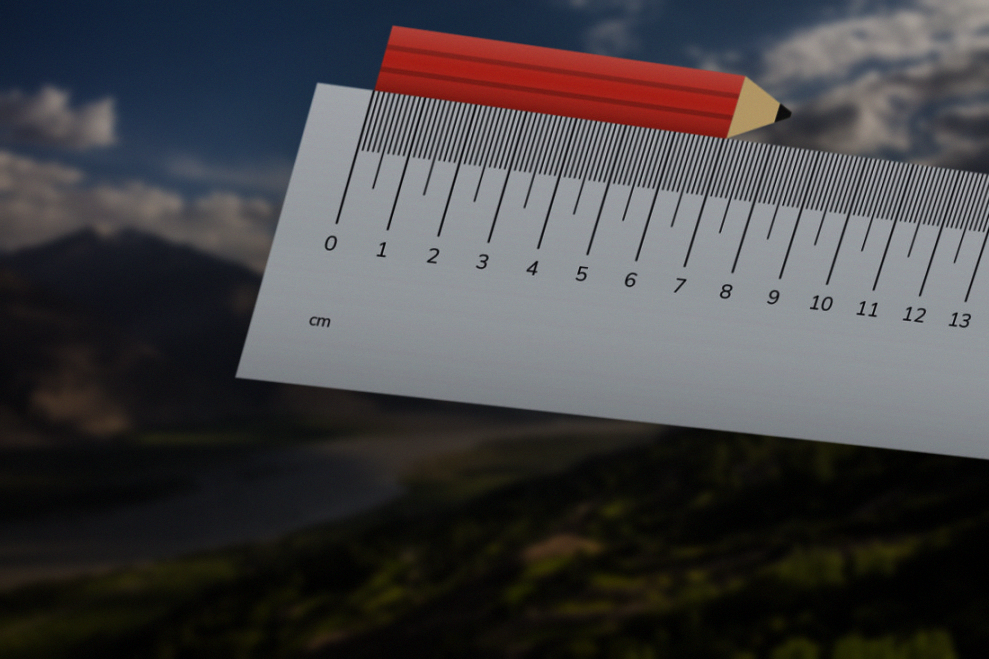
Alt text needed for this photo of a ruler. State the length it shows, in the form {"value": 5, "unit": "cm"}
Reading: {"value": 8.2, "unit": "cm"}
